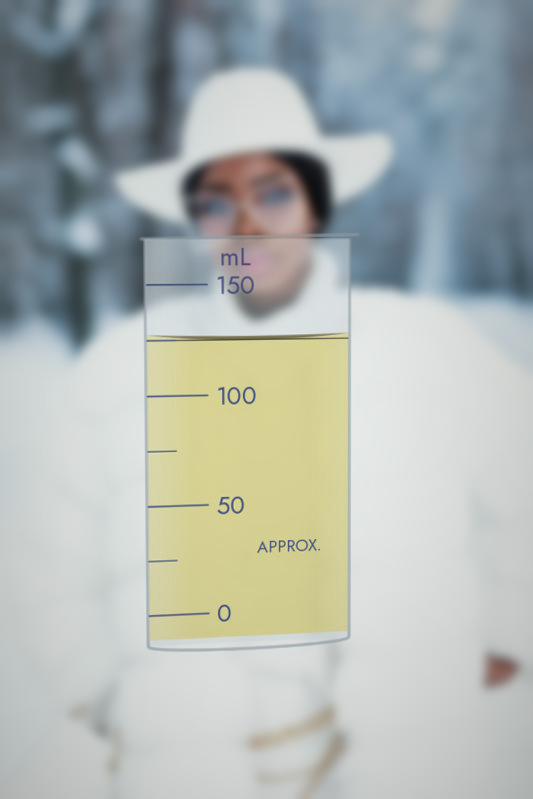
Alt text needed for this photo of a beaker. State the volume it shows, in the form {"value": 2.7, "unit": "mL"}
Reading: {"value": 125, "unit": "mL"}
